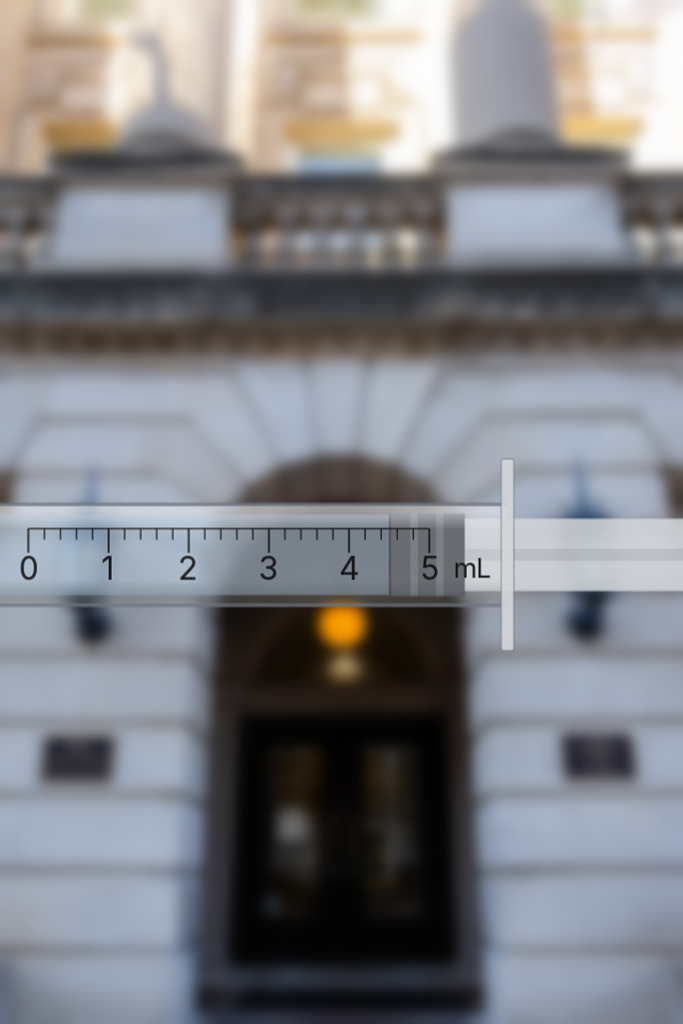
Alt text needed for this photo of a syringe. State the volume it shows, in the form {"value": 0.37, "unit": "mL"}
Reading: {"value": 4.5, "unit": "mL"}
